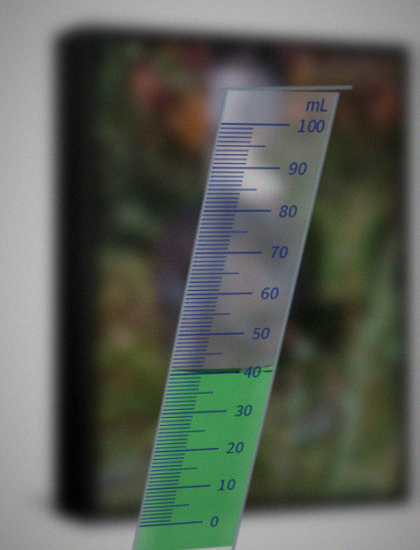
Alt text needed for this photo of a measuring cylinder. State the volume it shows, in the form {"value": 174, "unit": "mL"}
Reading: {"value": 40, "unit": "mL"}
